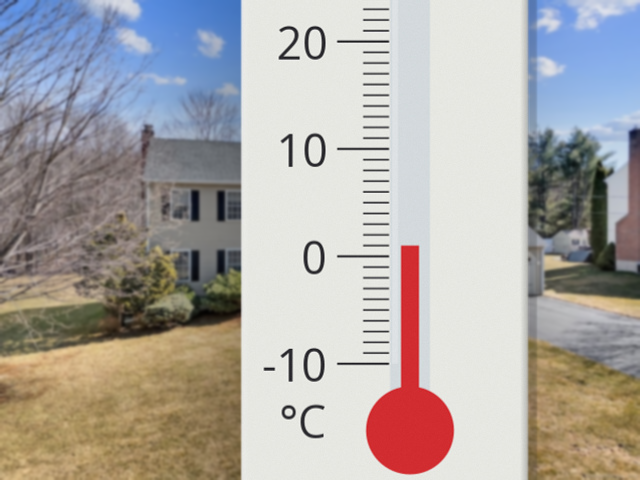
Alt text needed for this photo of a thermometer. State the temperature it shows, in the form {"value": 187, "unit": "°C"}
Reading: {"value": 1, "unit": "°C"}
